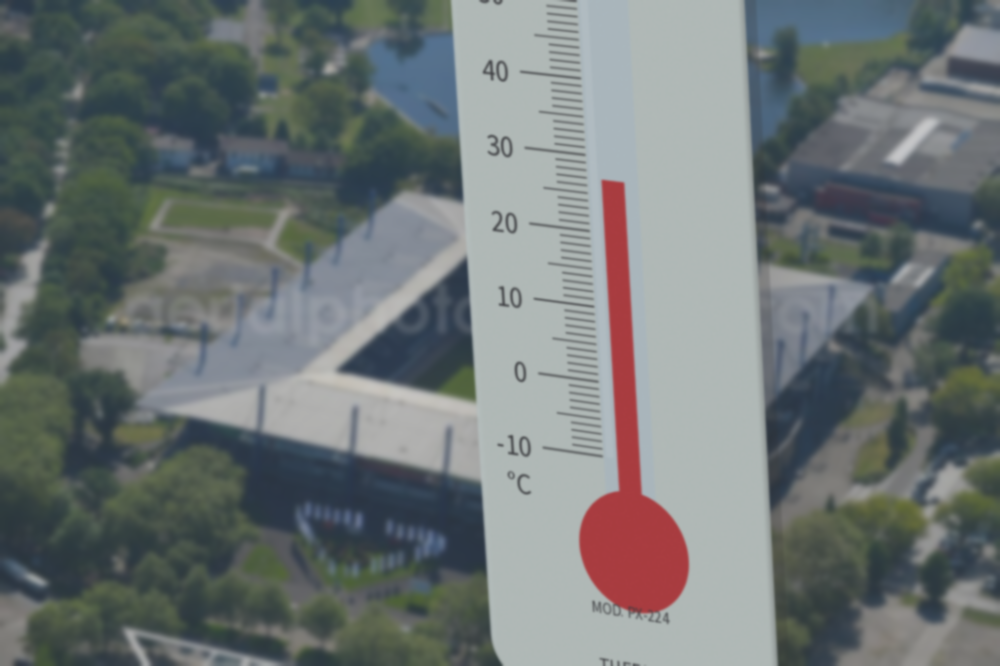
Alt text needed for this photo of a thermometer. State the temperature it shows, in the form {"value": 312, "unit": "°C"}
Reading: {"value": 27, "unit": "°C"}
